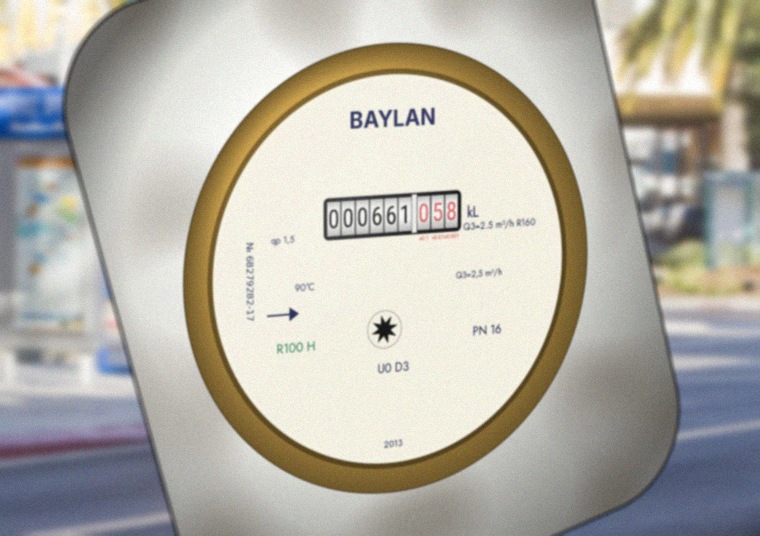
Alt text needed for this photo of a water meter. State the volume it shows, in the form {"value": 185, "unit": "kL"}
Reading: {"value": 661.058, "unit": "kL"}
